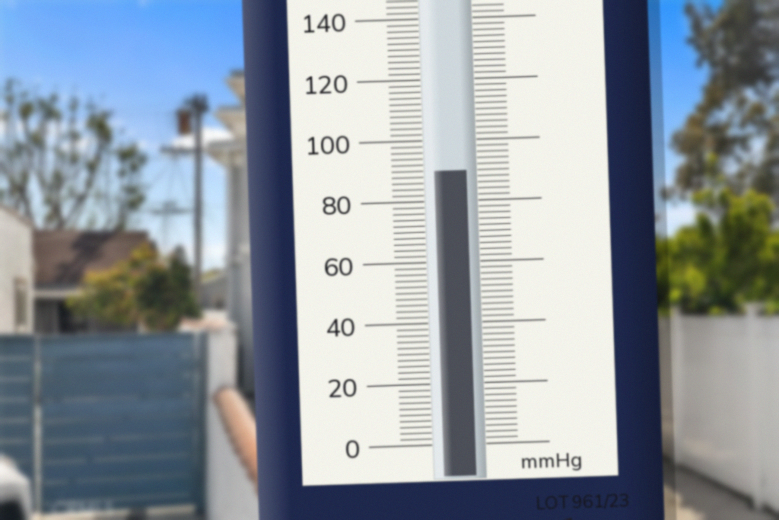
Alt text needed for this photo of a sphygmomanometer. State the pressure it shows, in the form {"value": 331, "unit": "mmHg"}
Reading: {"value": 90, "unit": "mmHg"}
